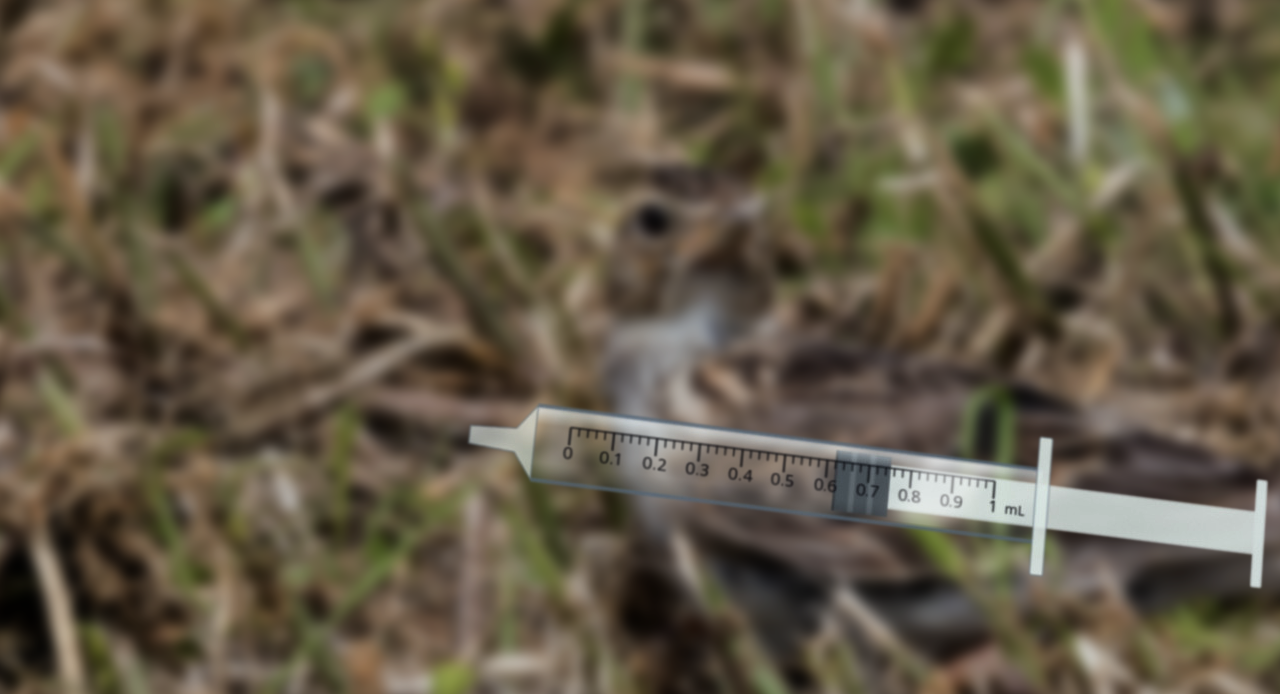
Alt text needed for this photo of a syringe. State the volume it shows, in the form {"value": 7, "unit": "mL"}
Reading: {"value": 0.62, "unit": "mL"}
